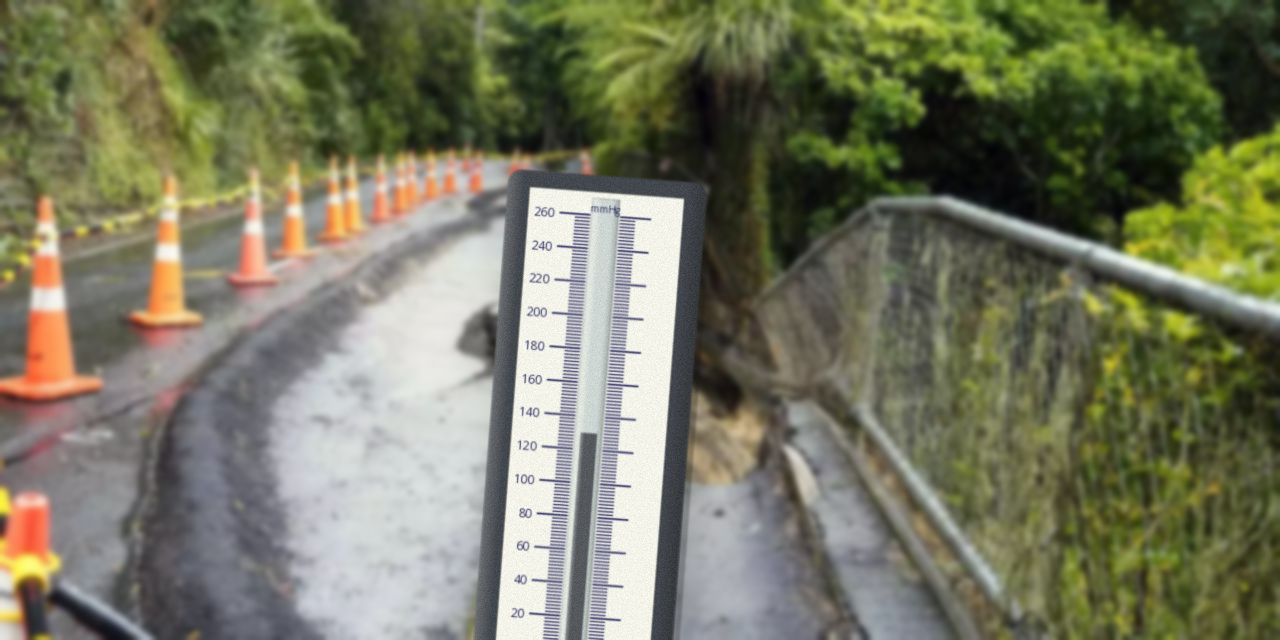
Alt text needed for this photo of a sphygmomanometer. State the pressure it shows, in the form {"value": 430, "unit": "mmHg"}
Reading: {"value": 130, "unit": "mmHg"}
